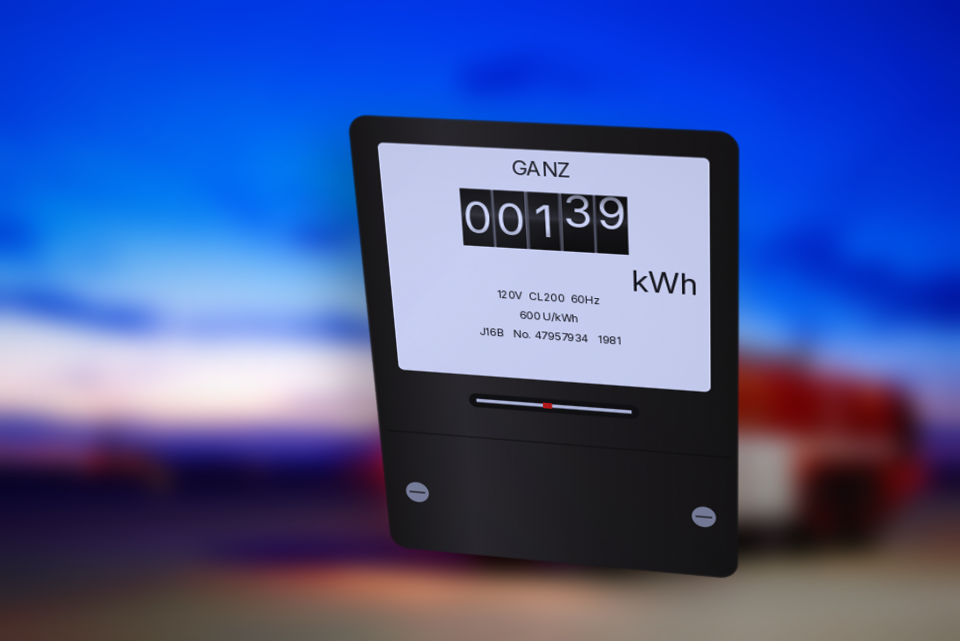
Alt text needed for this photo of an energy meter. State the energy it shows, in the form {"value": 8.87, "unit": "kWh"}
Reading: {"value": 139, "unit": "kWh"}
